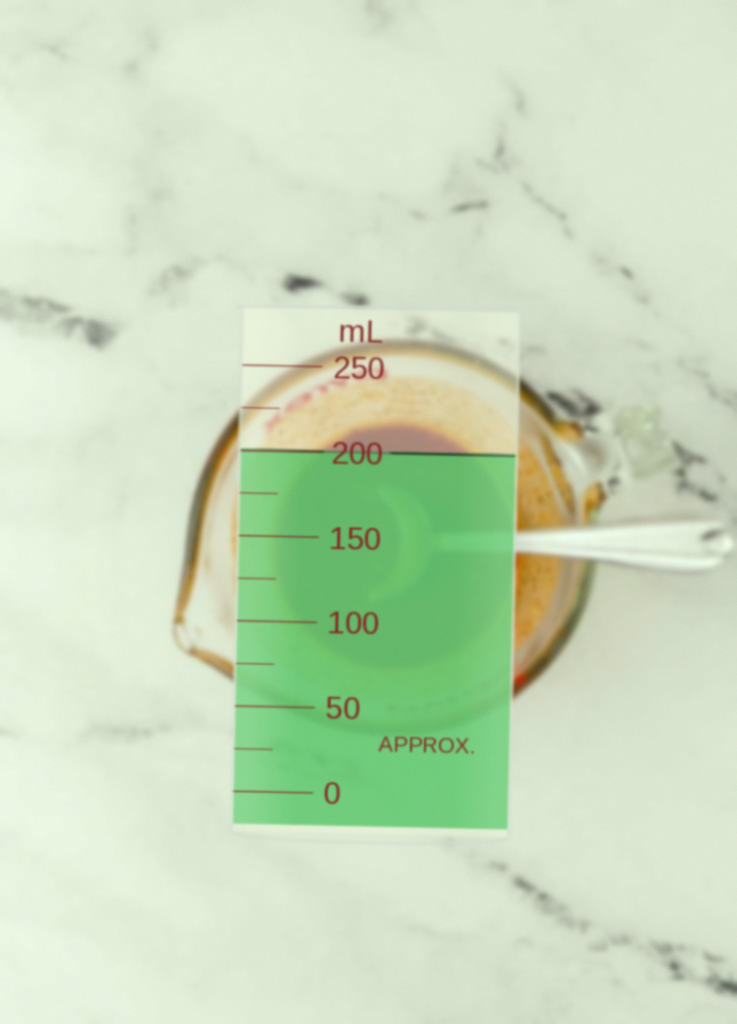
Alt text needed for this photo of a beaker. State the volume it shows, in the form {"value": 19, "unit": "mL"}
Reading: {"value": 200, "unit": "mL"}
